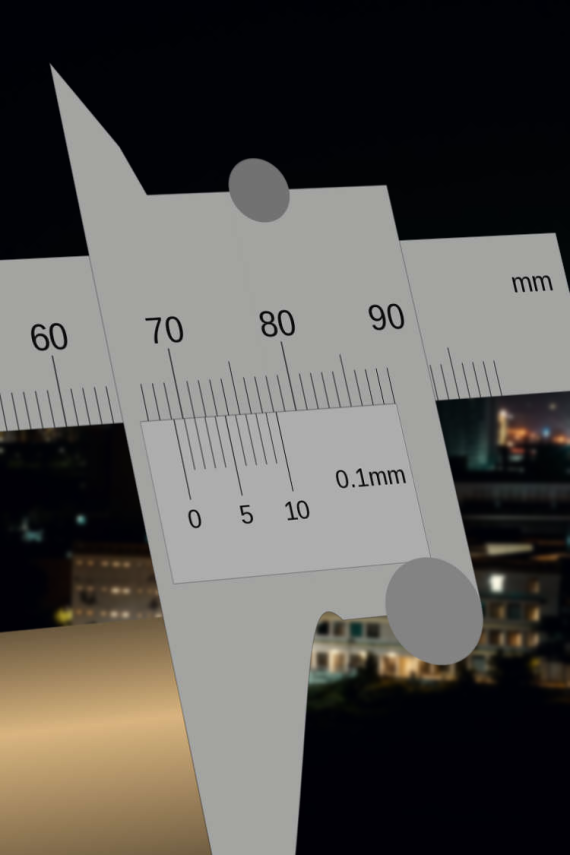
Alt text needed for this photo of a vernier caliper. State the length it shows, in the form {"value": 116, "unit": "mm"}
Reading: {"value": 69.2, "unit": "mm"}
